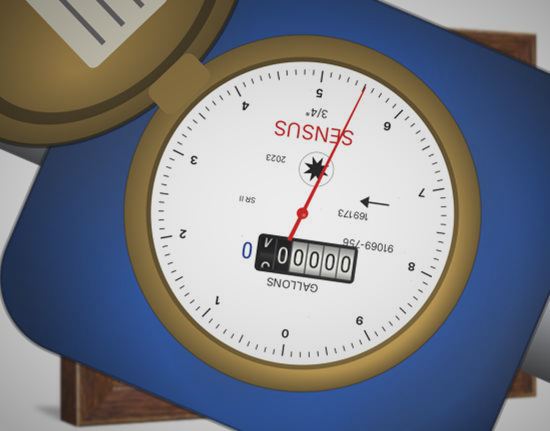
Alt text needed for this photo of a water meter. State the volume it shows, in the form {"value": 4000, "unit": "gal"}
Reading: {"value": 35.5, "unit": "gal"}
